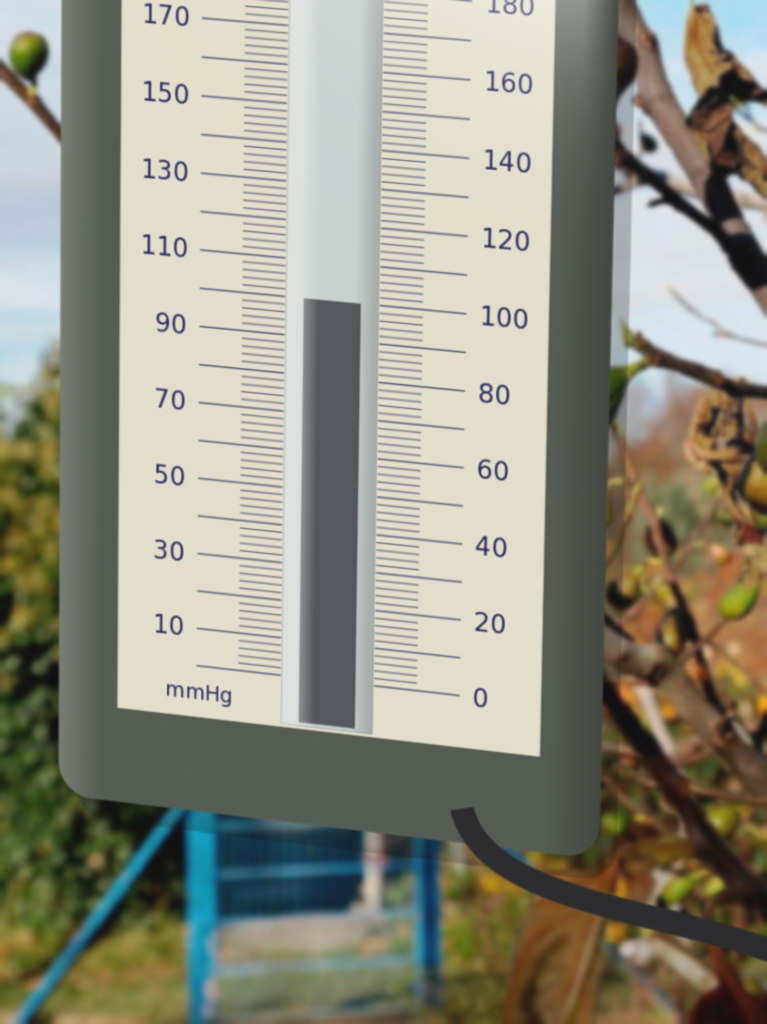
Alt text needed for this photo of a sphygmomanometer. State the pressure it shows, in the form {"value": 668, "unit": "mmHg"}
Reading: {"value": 100, "unit": "mmHg"}
